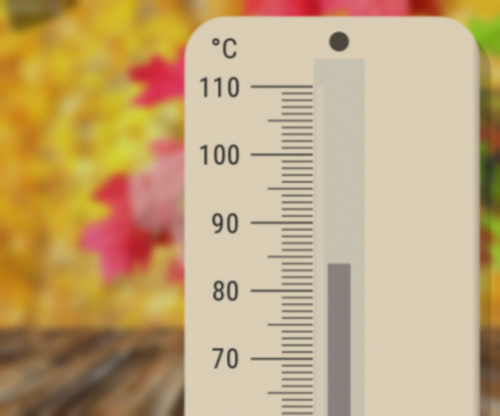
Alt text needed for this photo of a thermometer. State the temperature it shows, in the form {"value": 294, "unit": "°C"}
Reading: {"value": 84, "unit": "°C"}
